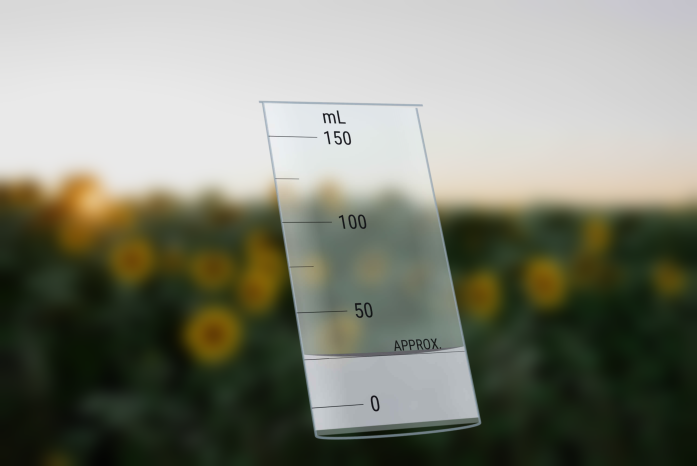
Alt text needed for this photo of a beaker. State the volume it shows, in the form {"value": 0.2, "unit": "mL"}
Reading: {"value": 25, "unit": "mL"}
